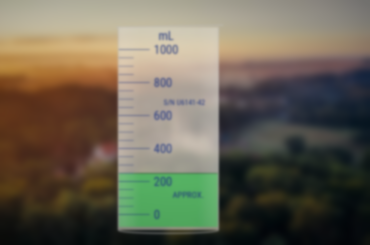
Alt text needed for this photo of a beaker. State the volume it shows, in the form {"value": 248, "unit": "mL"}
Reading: {"value": 250, "unit": "mL"}
